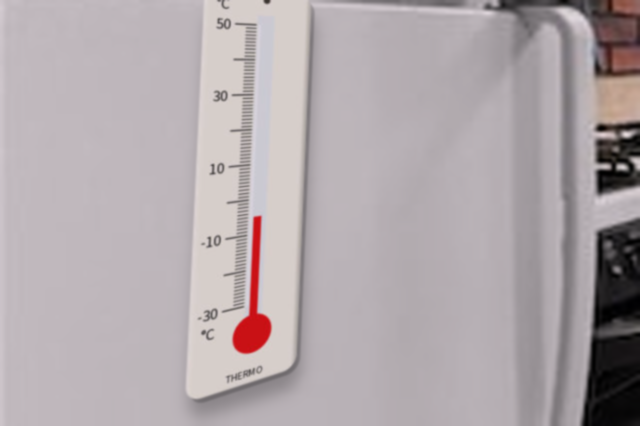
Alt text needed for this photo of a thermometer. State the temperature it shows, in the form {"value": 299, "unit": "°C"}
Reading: {"value": -5, "unit": "°C"}
